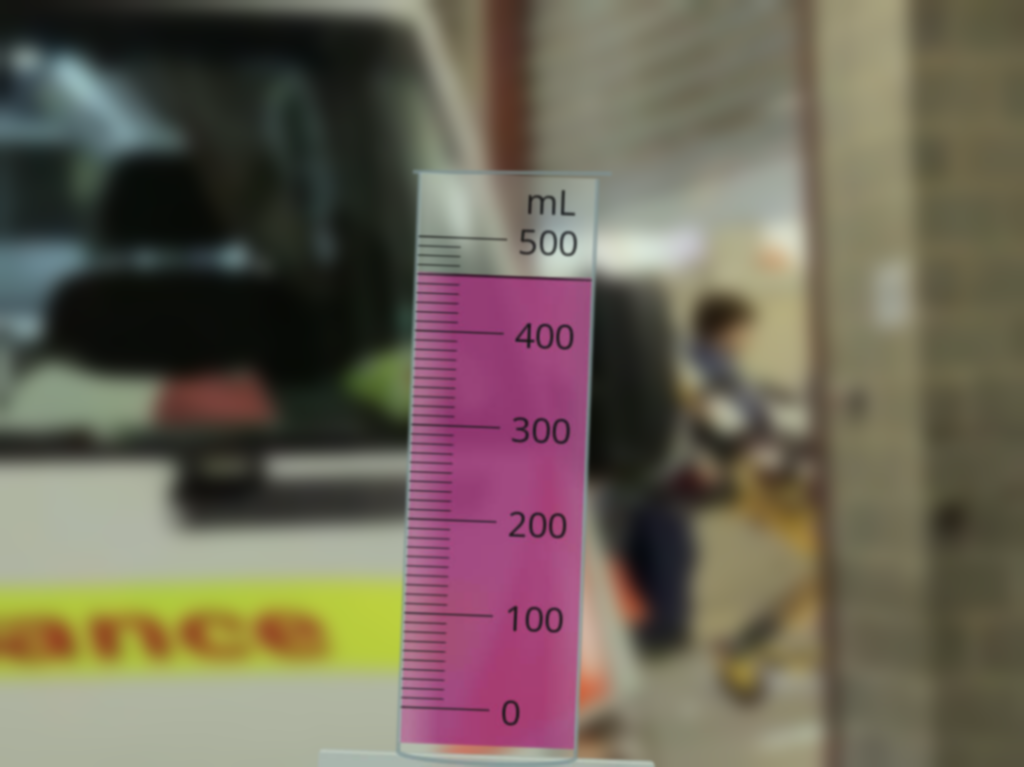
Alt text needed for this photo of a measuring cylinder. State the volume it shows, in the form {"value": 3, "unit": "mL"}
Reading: {"value": 460, "unit": "mL"}
